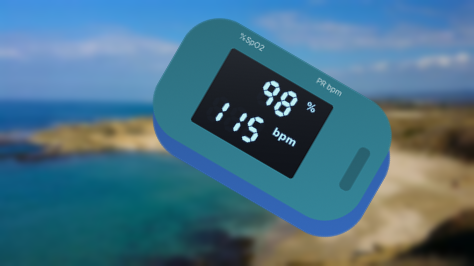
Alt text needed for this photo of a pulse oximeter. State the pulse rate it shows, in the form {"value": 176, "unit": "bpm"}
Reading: {"value": 115, "unit": "bpm"}
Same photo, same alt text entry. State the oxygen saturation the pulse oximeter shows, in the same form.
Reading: {"value": 98, "unit": "%"}
